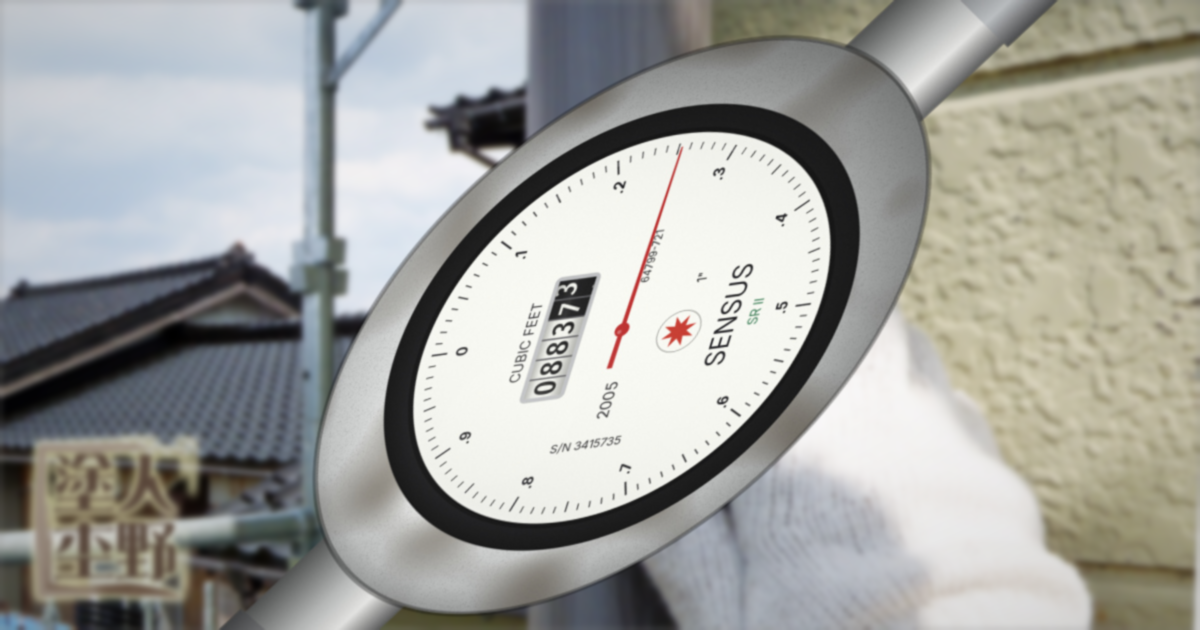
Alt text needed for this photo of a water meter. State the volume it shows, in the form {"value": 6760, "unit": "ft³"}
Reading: {"value": 88373.25, "unit": "ft³"}
